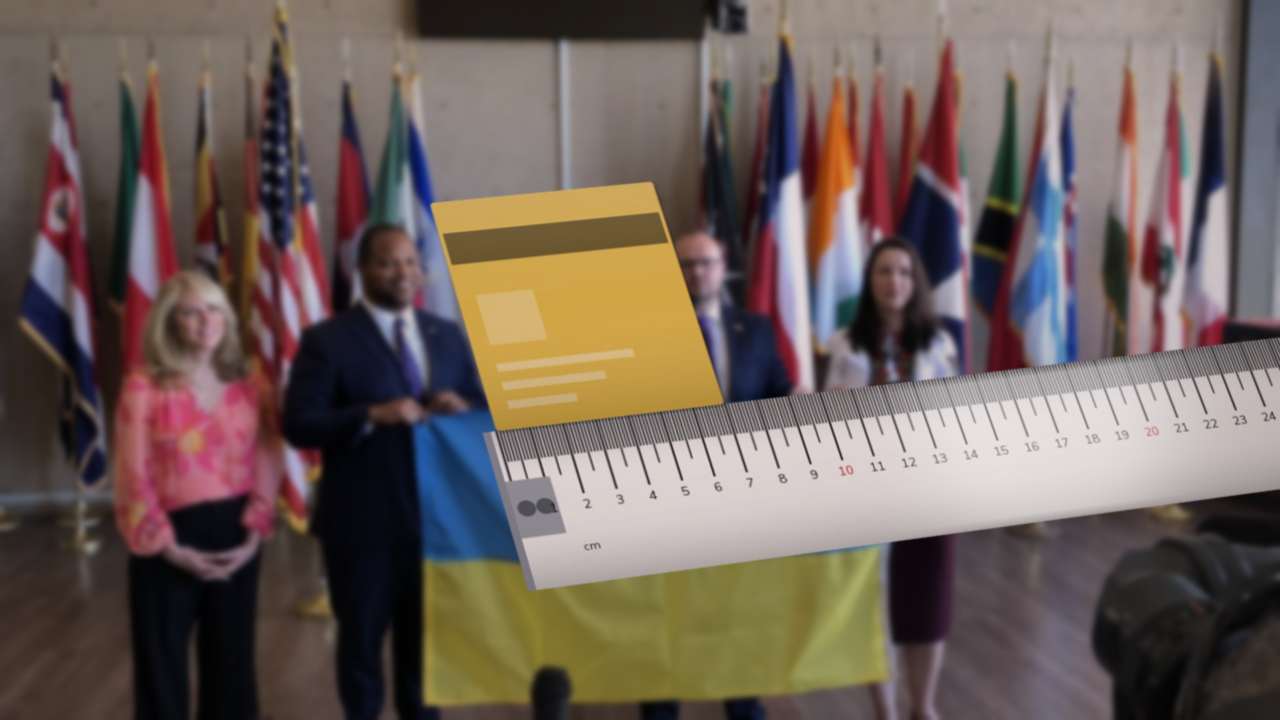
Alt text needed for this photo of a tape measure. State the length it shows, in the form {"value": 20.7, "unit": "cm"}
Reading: {"value": 7, "unit": "cm"}
